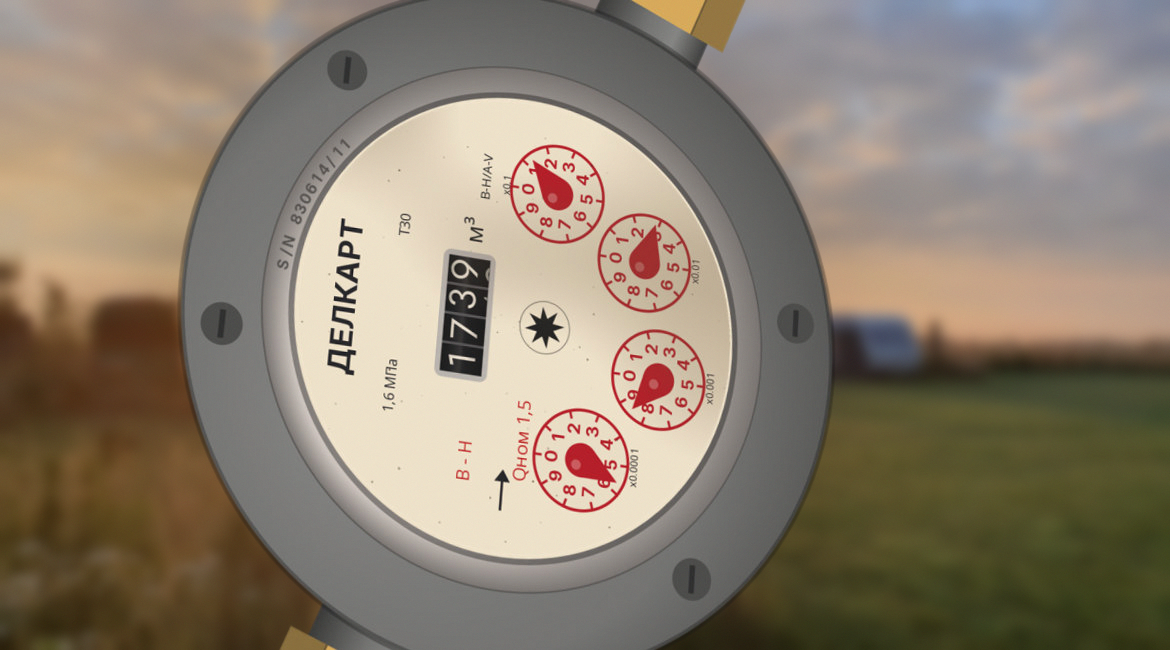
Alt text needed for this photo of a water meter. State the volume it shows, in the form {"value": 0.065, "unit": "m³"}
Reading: {"value": 1739.1285, "unit": "m³"}
